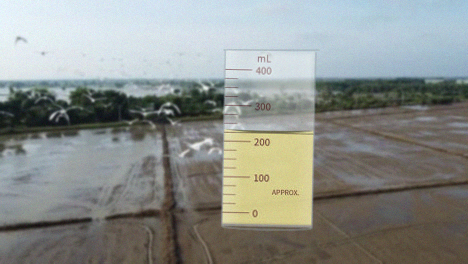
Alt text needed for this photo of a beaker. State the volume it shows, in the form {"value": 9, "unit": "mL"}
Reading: {"value": 225, "unit": "mL"}
